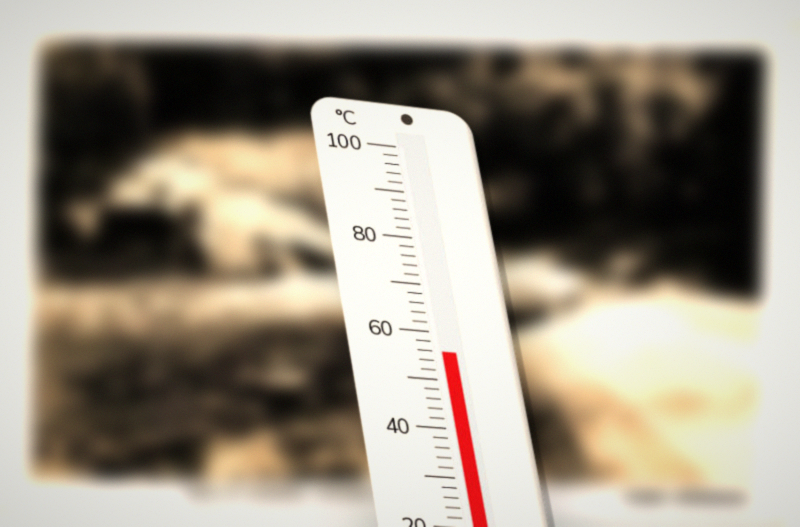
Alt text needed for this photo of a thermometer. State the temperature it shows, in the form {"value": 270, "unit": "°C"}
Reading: {"value": 56, "unit": "°C"}
